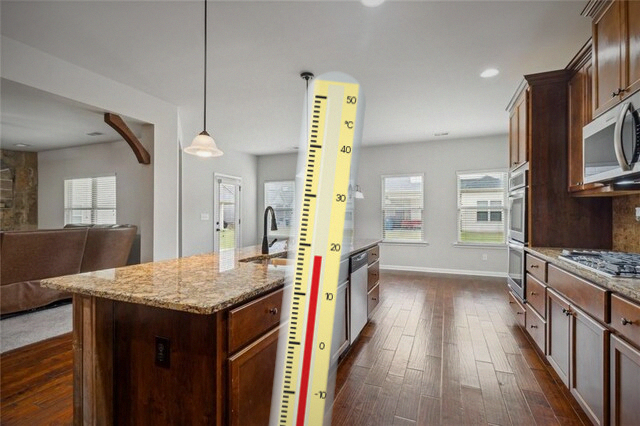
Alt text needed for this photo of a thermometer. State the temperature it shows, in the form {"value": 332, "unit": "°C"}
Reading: {"value": 18, "unit": "°C"}
